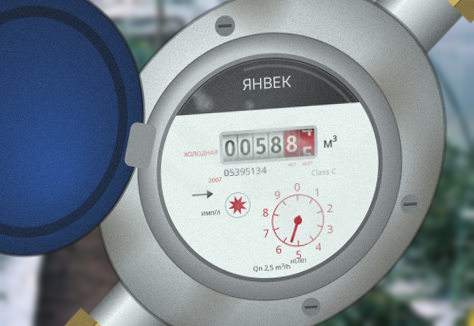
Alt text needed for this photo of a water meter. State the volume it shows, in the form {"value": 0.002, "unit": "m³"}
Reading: {"value": 58.845, "unit": "m³"}
